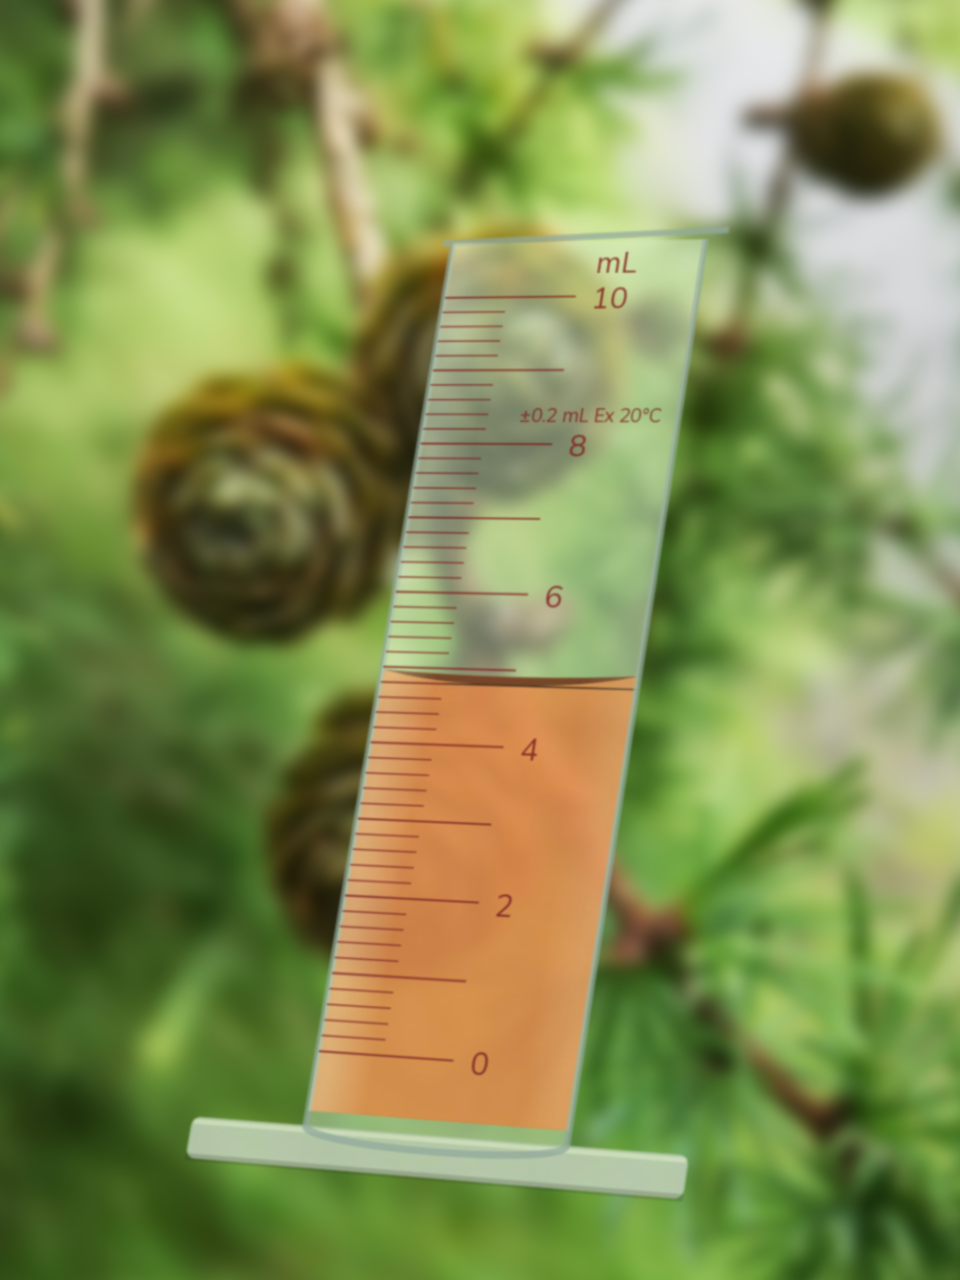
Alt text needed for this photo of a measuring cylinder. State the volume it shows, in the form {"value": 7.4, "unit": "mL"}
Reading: {"value": 4.8, "unit": "mL"}
